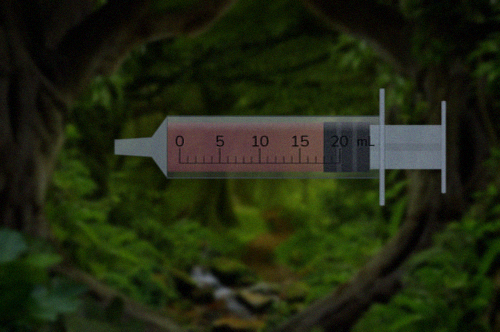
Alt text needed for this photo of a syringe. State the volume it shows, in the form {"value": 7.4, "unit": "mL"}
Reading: {"value": 18, "unit": "mL"}
